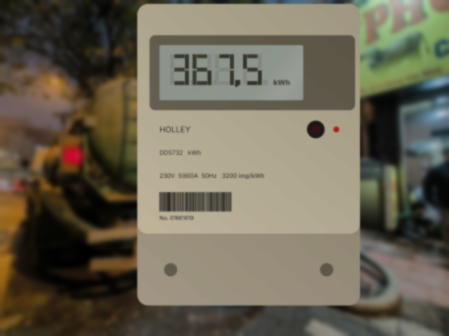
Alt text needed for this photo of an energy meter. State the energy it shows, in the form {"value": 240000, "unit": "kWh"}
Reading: {"value": 367.5, "unit": "kWh"}
